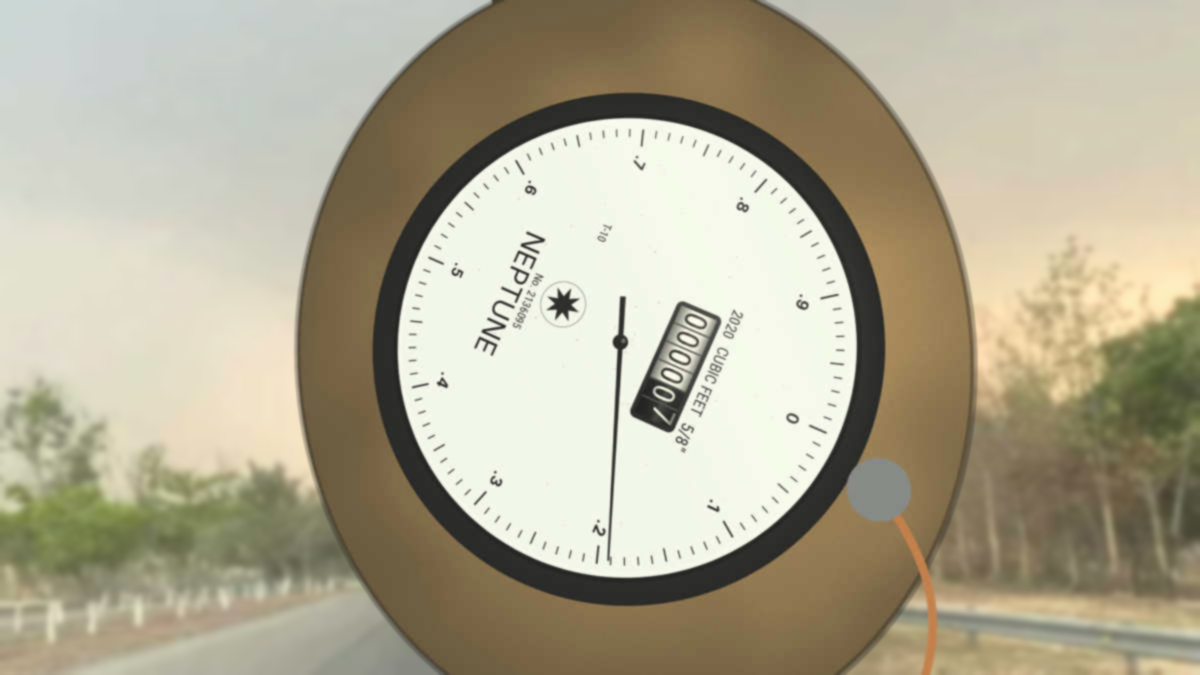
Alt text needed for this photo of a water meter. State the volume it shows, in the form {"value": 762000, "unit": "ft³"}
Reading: {"value": 7.19, "unit": "ft³"}
